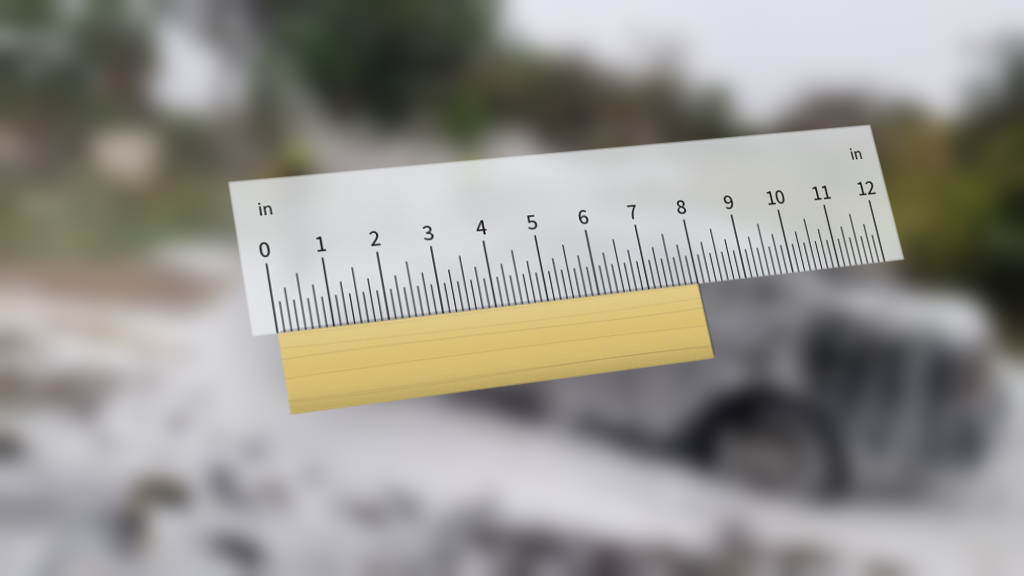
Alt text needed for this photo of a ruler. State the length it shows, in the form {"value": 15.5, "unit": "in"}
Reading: {"value": 8, "unit": "in"}
